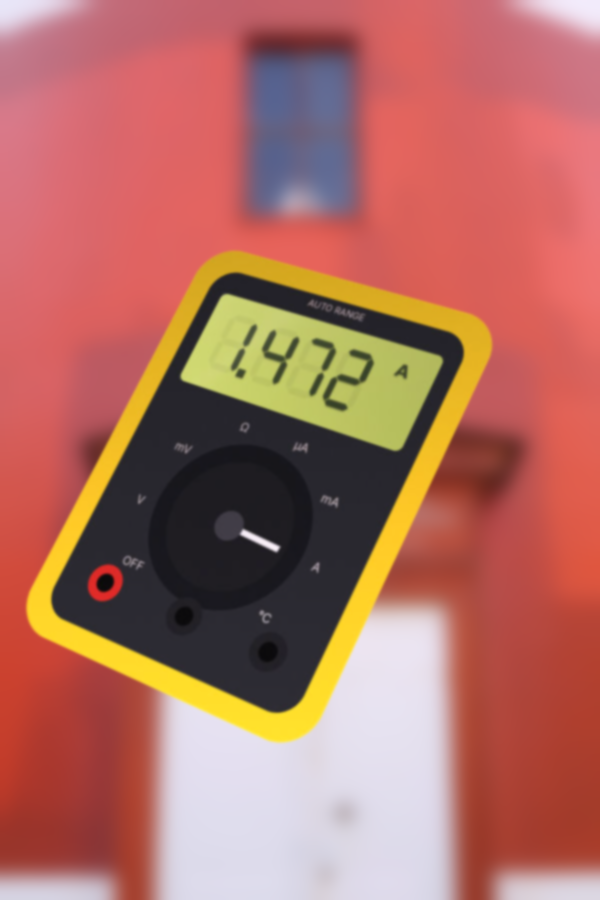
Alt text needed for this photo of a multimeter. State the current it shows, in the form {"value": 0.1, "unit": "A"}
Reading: {"value": 1.472, "unit": "A"}
